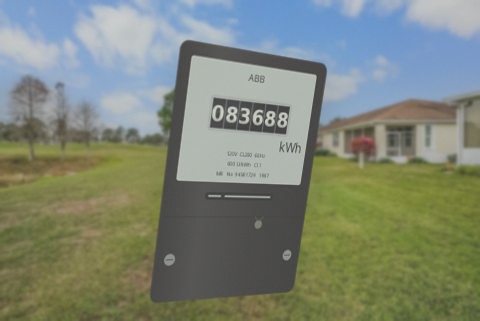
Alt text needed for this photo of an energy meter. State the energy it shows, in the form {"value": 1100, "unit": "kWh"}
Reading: {"value": 83688, "unit": "kWh"}
